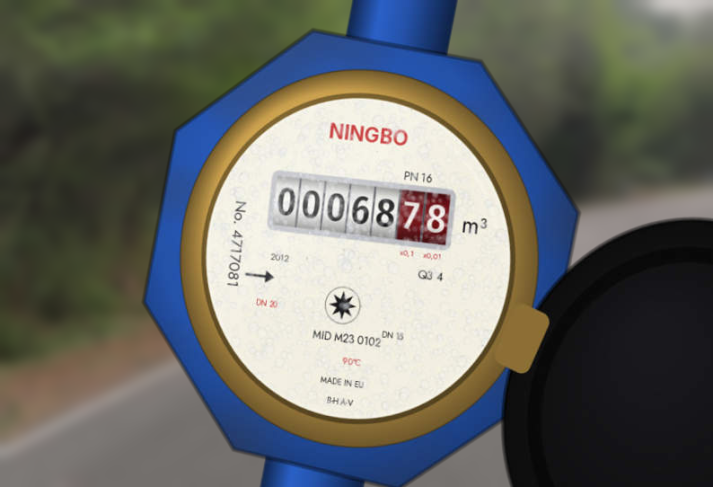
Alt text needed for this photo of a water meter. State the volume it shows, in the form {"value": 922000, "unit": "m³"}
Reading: {"value": 68.78, "unit": "m³"}
